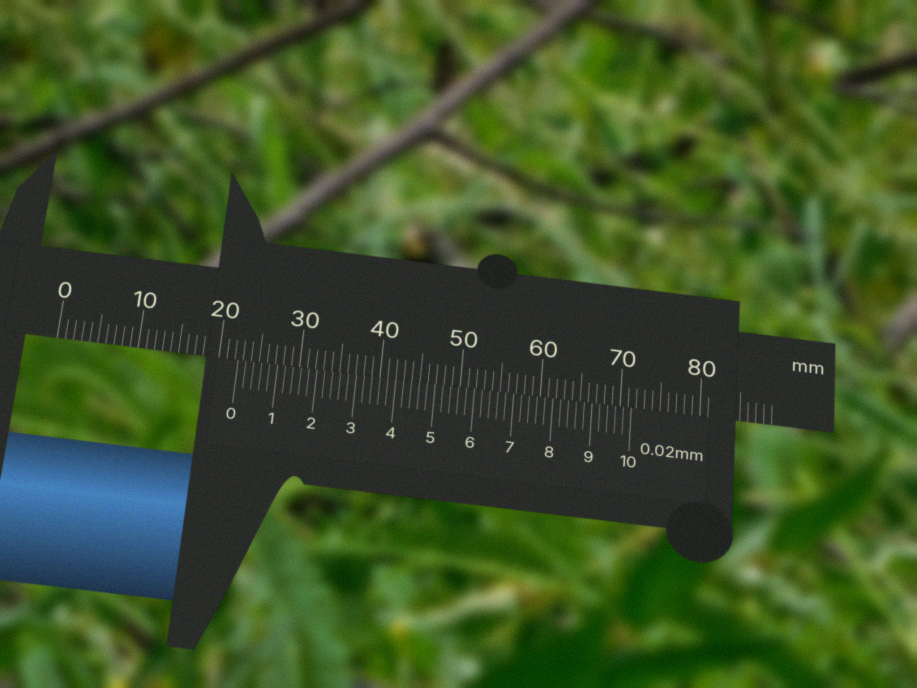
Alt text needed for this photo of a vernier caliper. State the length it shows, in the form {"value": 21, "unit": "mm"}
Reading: {"value": 22.4, "unit": "mm"}
